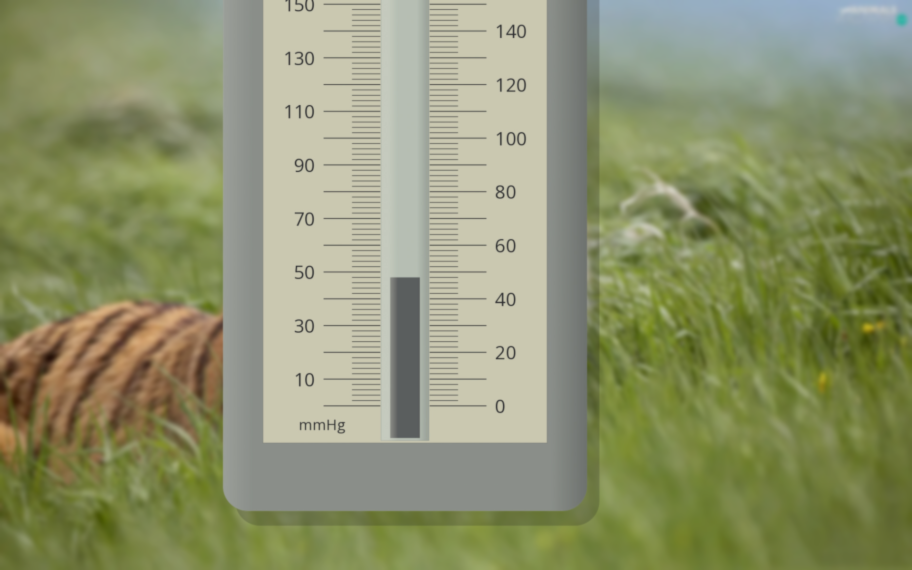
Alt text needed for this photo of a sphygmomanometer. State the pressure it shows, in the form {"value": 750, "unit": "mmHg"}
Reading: {"value": 48, "unit": "mmHg"}
